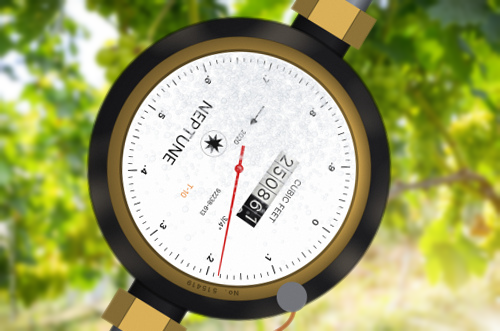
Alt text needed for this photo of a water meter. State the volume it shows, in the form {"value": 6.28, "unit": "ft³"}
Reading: {"value": 250861.18, "unit": "ft³"}
